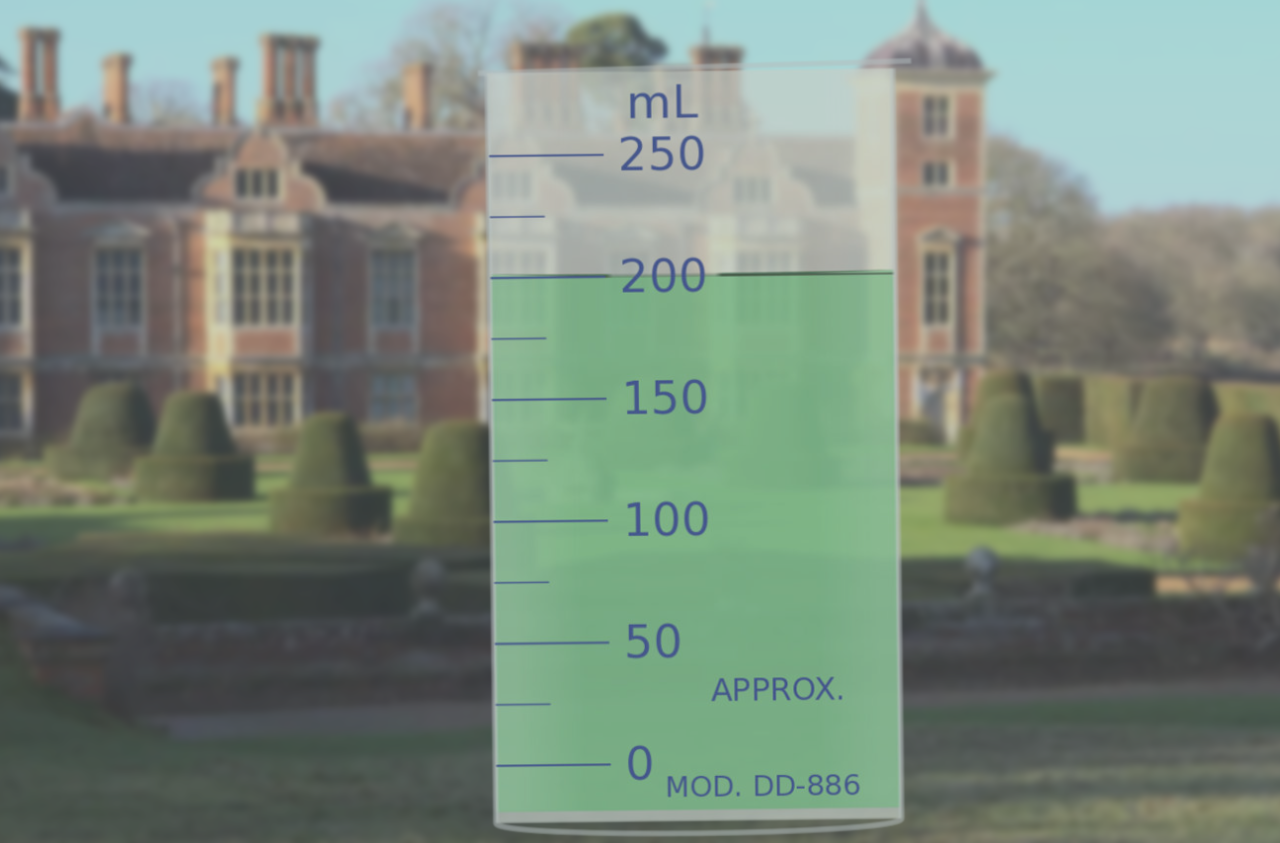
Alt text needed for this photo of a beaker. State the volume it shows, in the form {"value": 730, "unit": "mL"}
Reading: {"value": 200, "unit": "mL"}
